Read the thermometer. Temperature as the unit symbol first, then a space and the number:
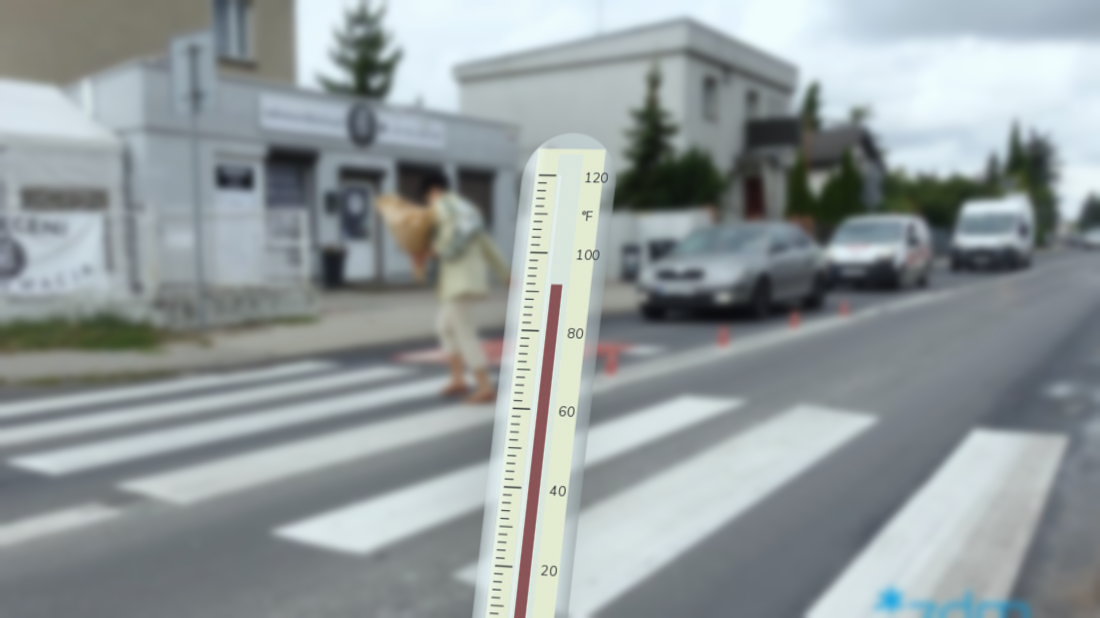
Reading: °F 92
